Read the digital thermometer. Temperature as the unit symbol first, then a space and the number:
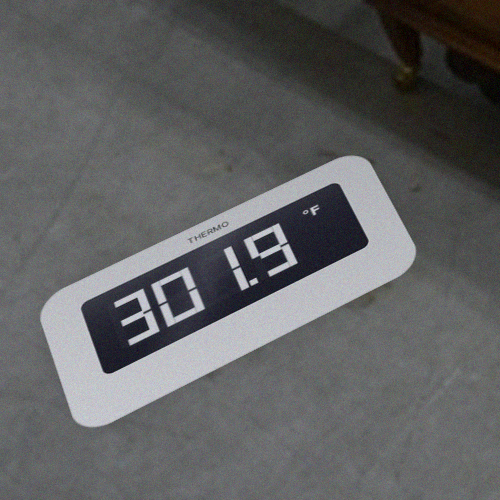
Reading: °F 301.9
